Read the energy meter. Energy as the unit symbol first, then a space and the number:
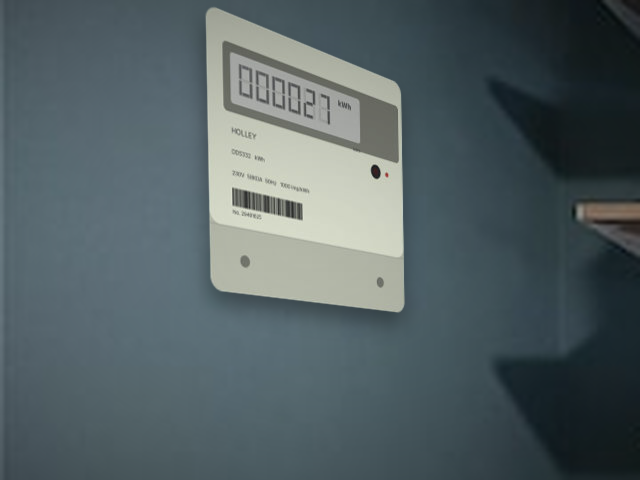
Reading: kWh 27
